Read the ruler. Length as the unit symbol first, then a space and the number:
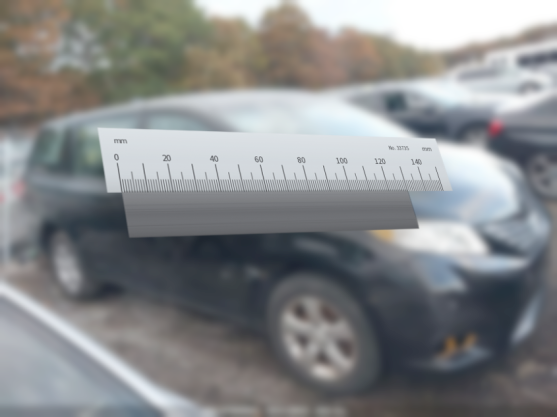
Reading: mm 130
